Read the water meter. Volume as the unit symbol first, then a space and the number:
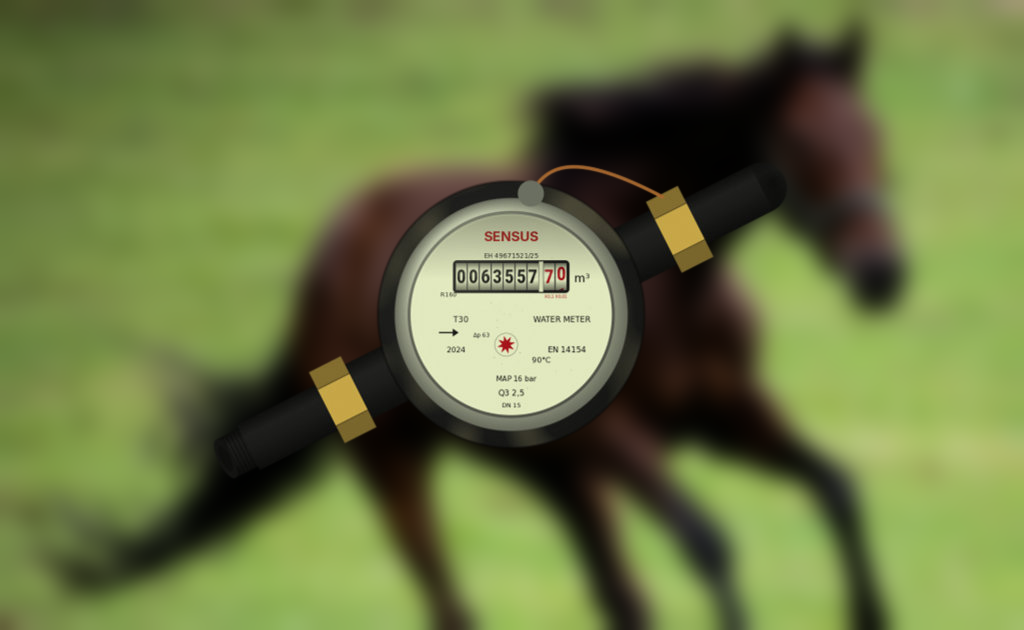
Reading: m³ 63557.70
